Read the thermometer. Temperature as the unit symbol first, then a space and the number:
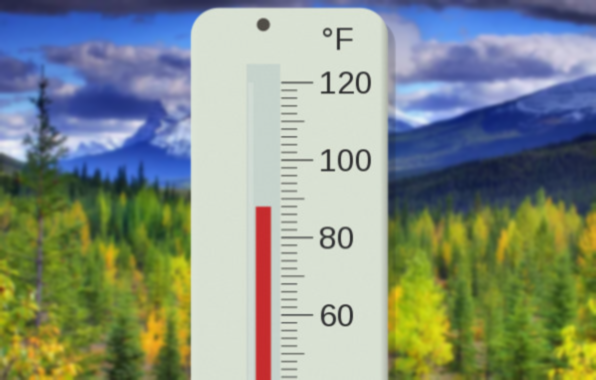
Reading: °F 88
